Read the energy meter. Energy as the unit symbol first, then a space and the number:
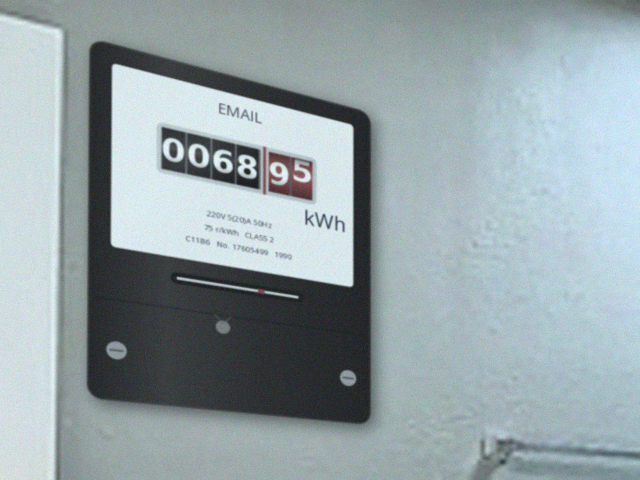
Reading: kWh 68.95
